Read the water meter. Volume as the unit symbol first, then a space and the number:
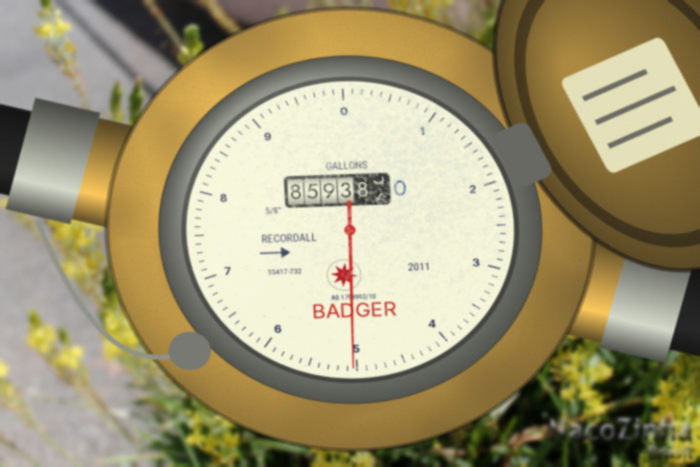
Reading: gal 8593855.0
